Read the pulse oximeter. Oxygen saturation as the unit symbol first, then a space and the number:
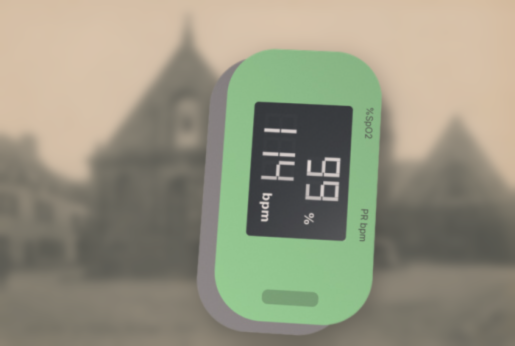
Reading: % 99
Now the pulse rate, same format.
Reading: bpm 114
